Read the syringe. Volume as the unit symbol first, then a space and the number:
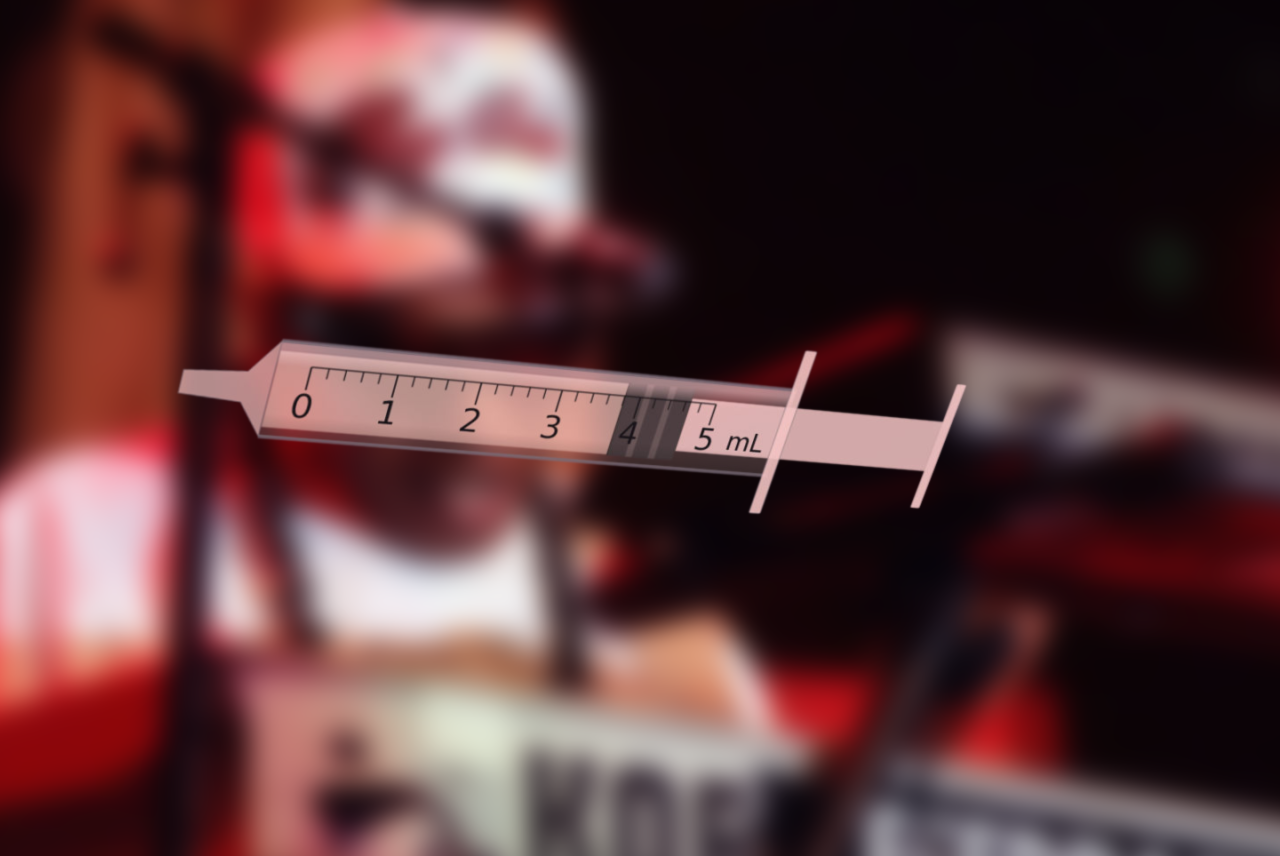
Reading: mL 3.8
